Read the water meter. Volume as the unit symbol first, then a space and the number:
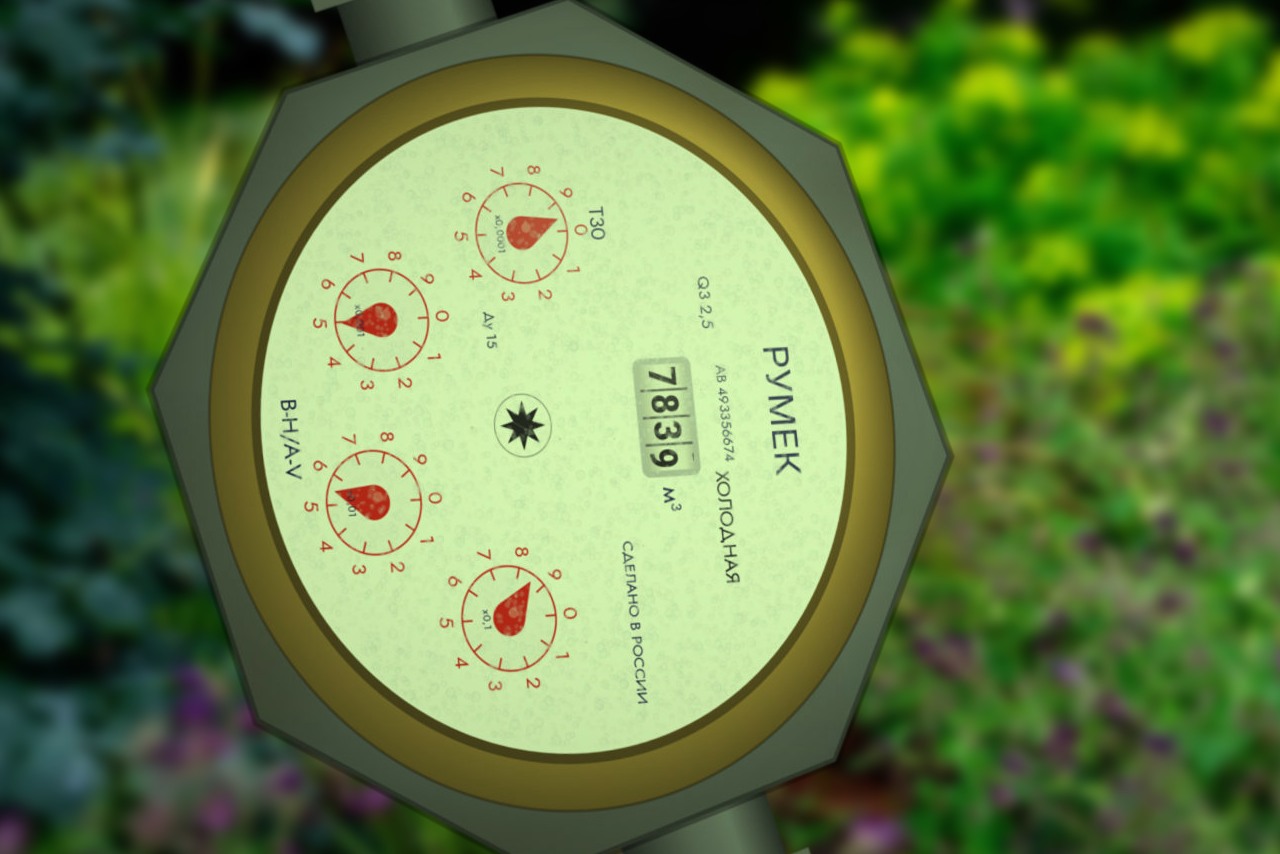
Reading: m³ 7838.8549
